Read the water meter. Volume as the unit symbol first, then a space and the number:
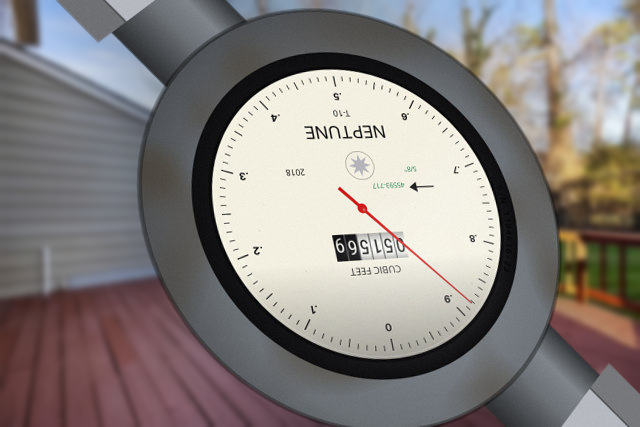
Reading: ft³ 51568.88
